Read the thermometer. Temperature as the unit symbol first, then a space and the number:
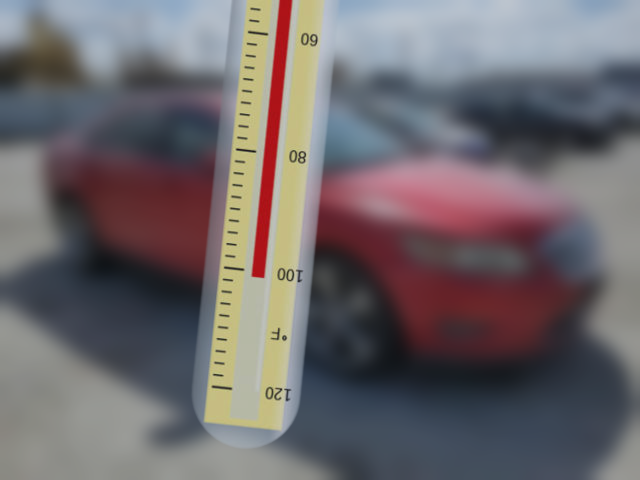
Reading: °F 101
